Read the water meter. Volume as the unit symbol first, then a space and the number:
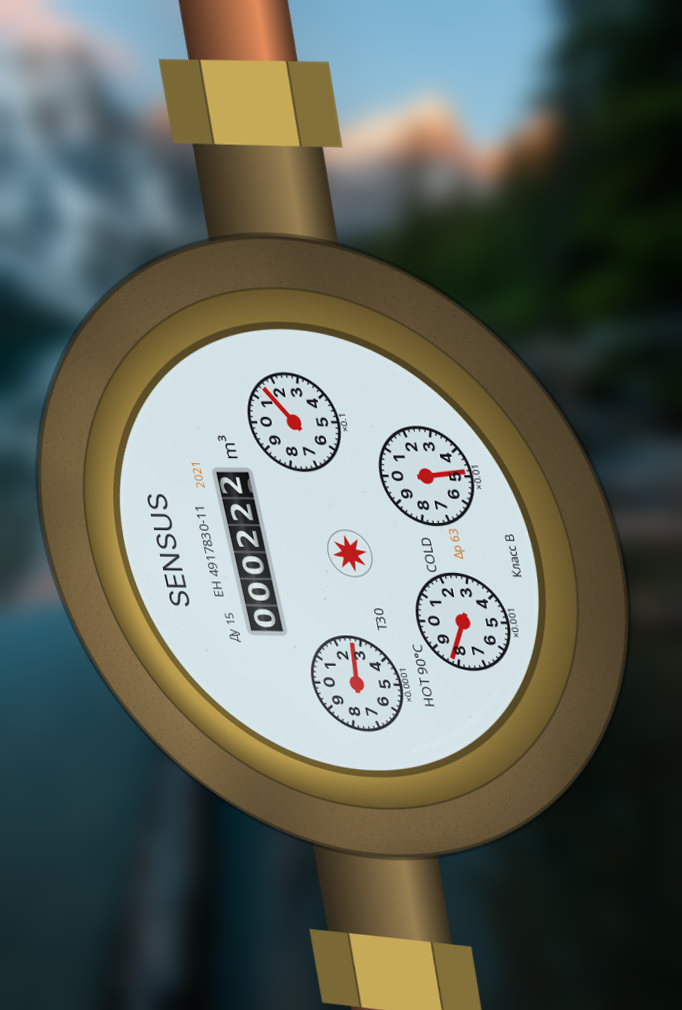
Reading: m³ 222.1482
